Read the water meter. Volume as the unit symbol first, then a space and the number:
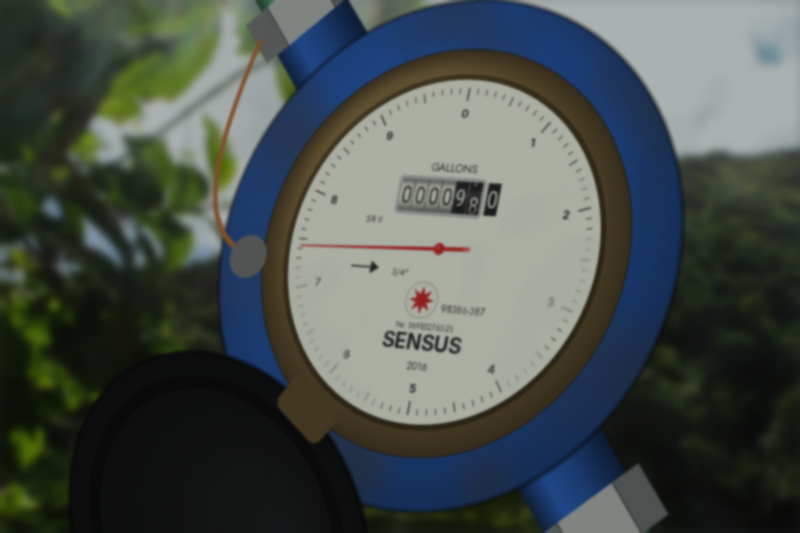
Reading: gal 977.4
